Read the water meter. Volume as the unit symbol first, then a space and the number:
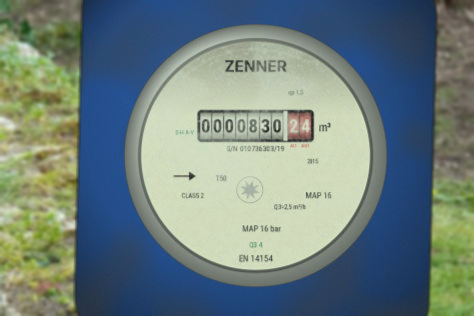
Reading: m³ 830.24
